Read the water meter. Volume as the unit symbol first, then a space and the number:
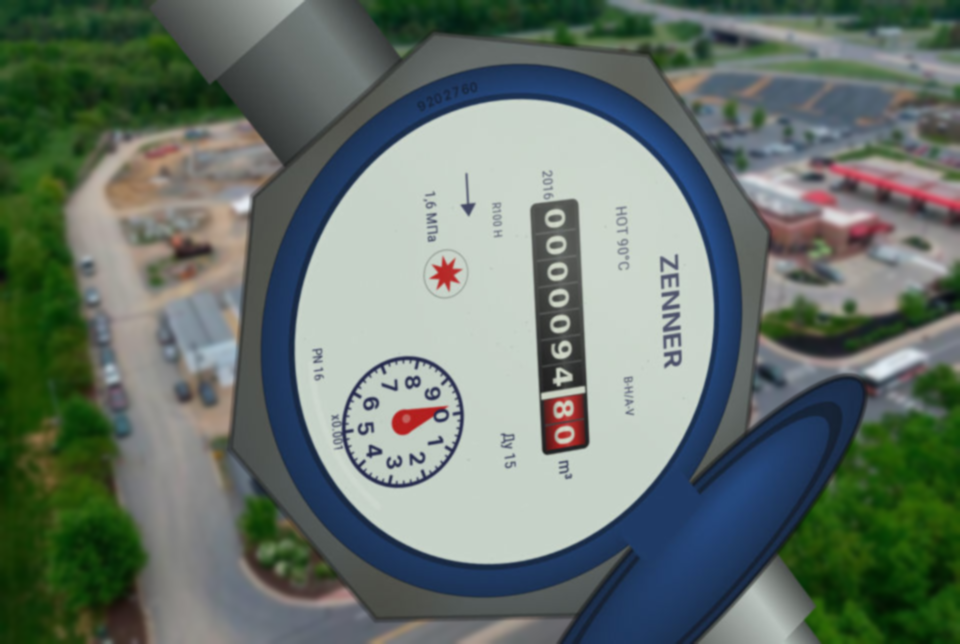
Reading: m³ 94.799
